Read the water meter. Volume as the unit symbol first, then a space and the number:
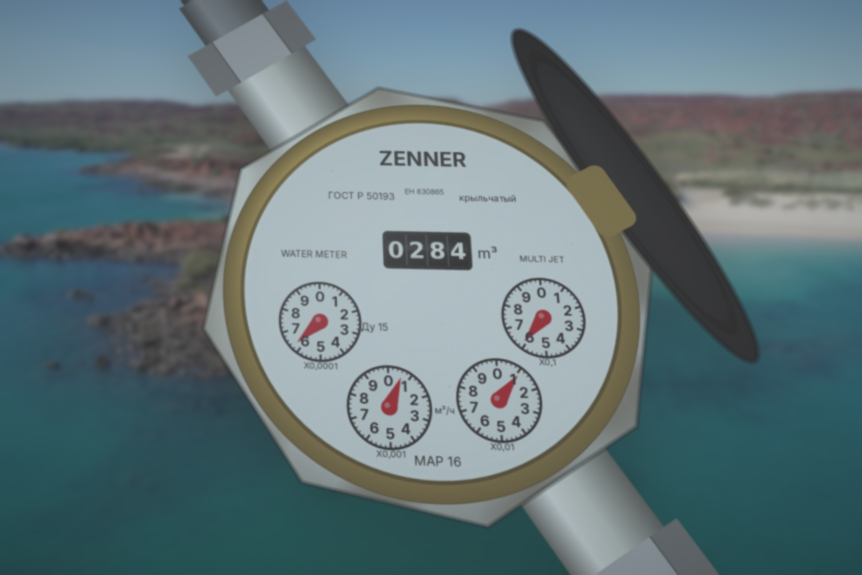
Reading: m³ 284.6106
